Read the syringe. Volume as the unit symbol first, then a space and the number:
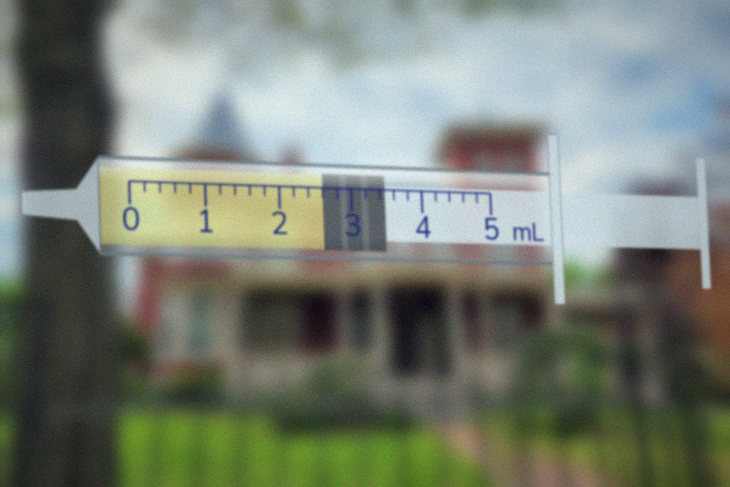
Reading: mL 2.6
